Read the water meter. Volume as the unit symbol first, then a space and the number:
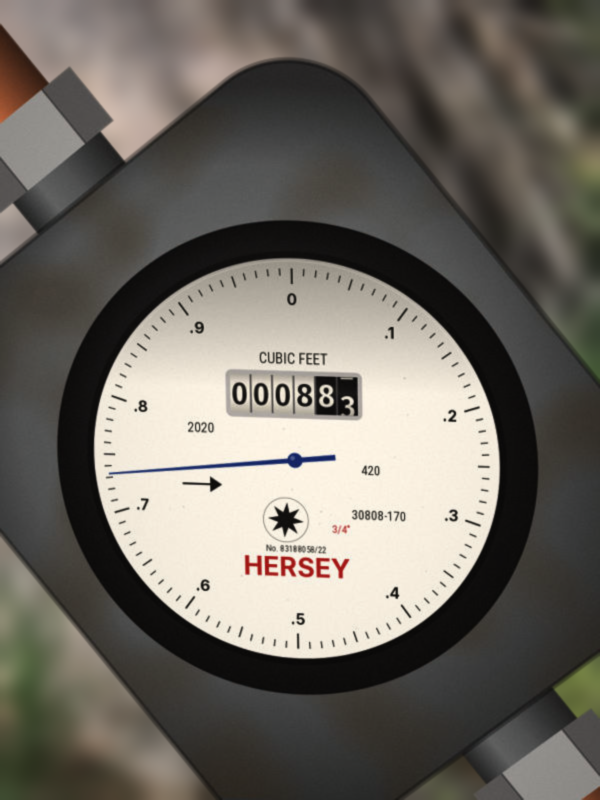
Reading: ft³ 882.73
